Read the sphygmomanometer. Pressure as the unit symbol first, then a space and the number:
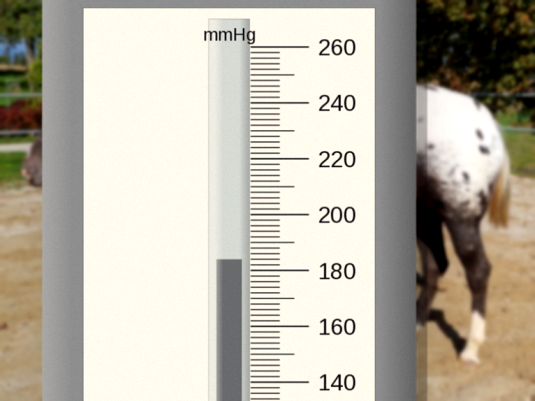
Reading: mmHg 184
